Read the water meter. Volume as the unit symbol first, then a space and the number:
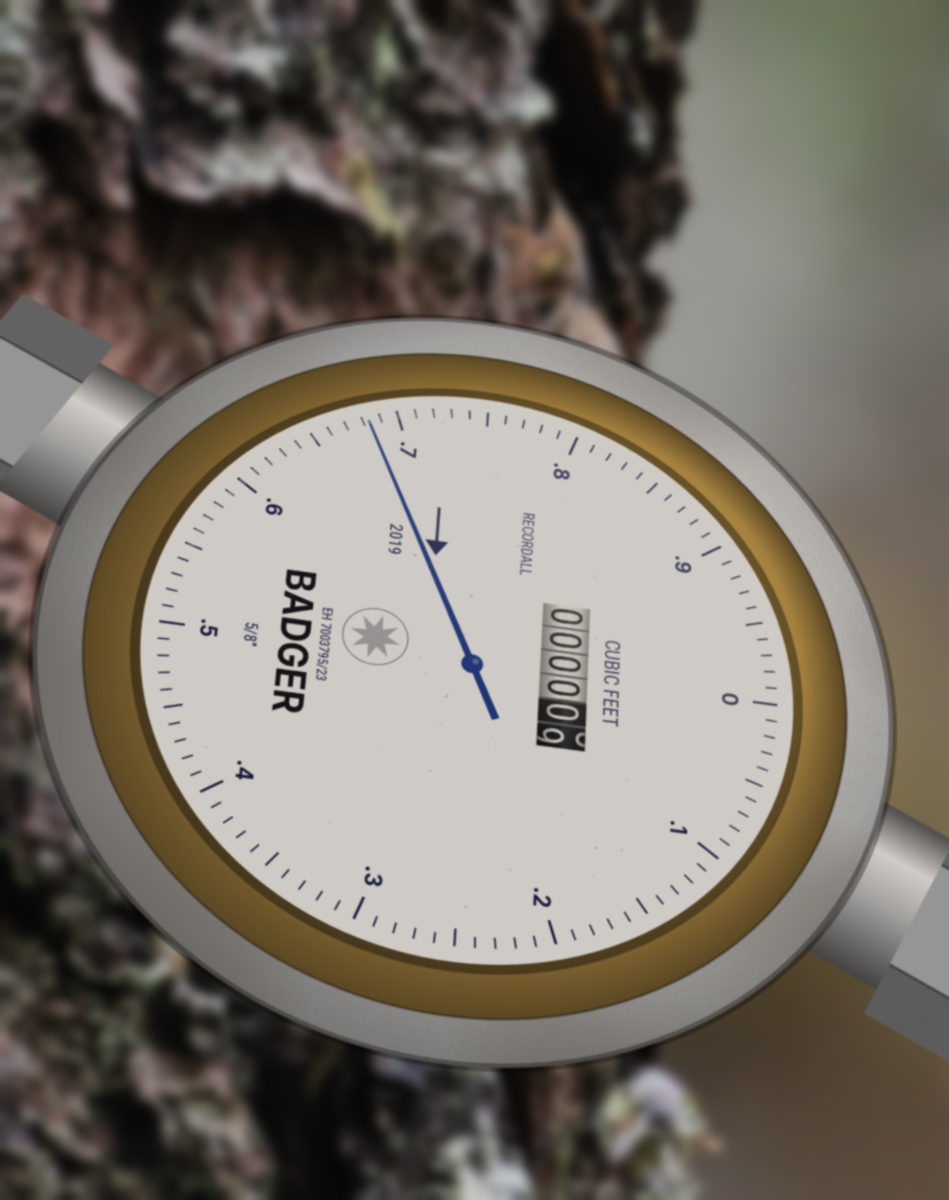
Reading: ft³ 8.68
